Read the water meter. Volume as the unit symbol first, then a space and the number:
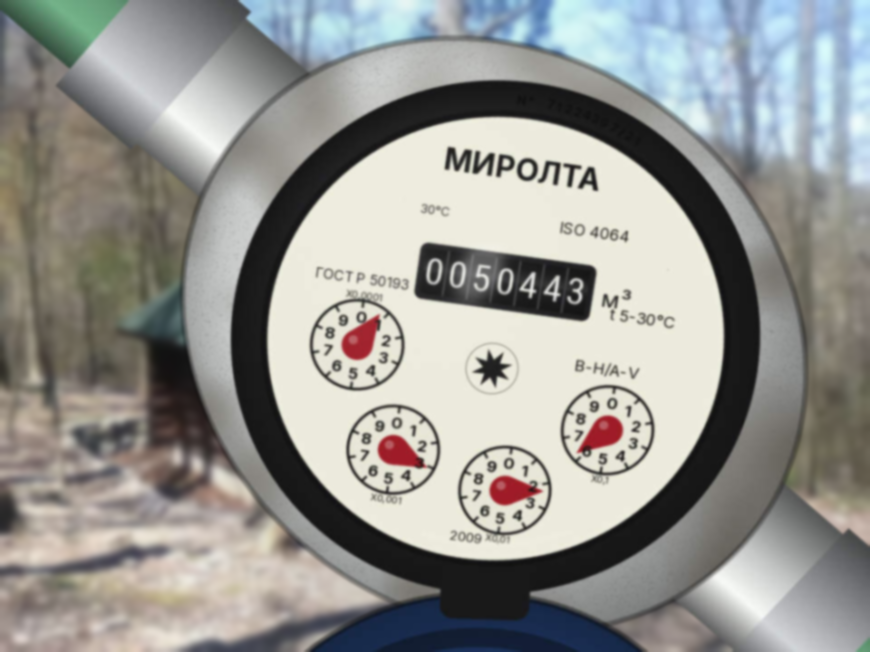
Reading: m³ 50443.6230
